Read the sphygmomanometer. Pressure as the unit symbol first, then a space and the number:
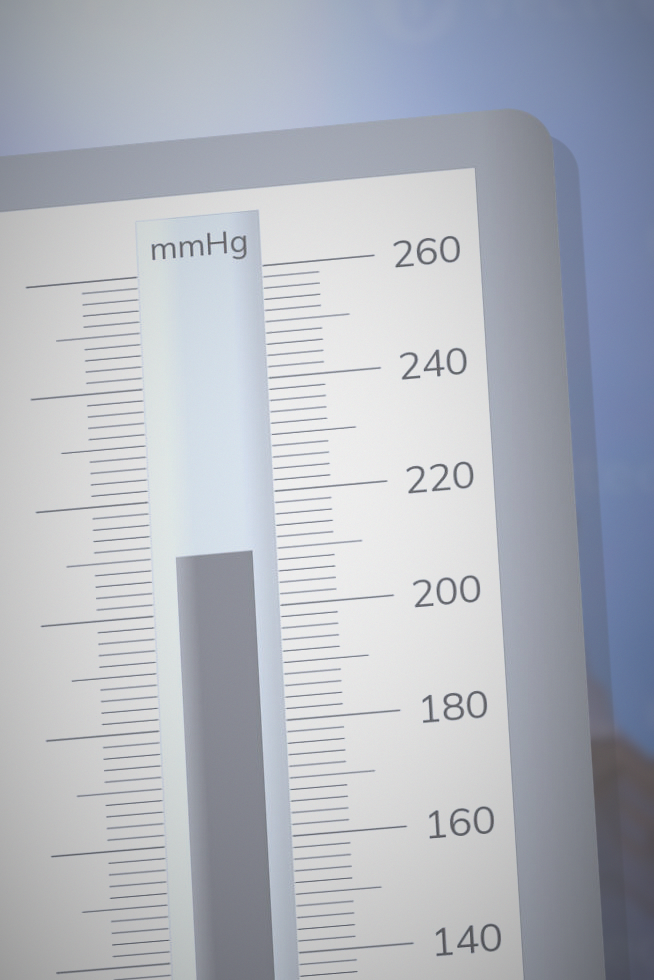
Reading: mmHg 210
